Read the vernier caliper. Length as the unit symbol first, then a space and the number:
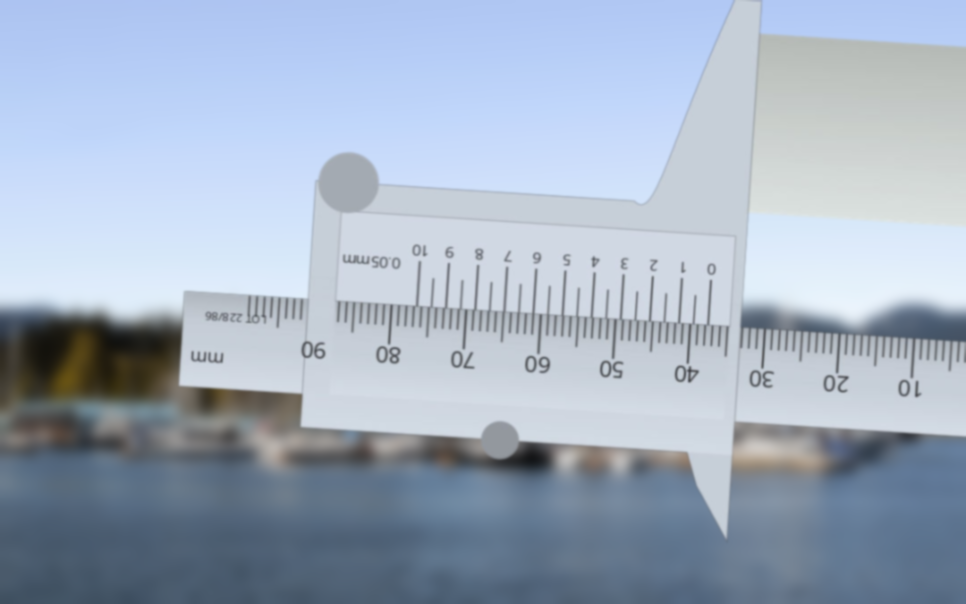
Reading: mm 37.6
